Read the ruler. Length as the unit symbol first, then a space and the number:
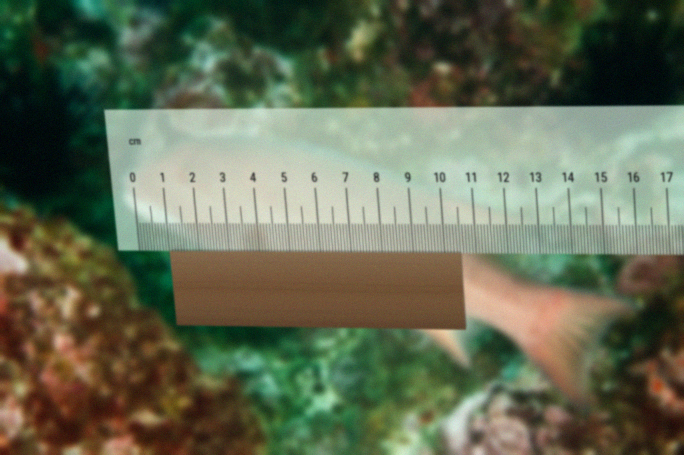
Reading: cm 9.5
